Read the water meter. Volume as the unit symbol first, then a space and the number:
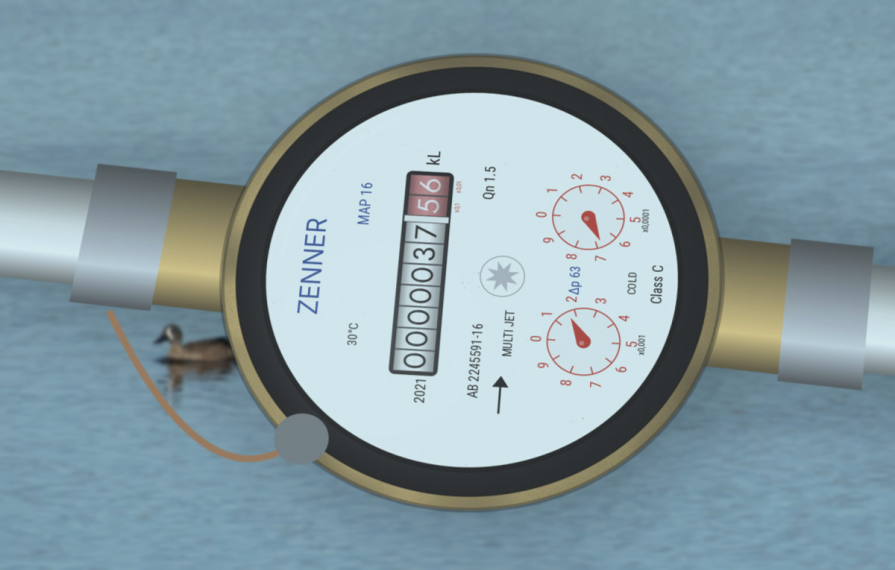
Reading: kL 37.5616
